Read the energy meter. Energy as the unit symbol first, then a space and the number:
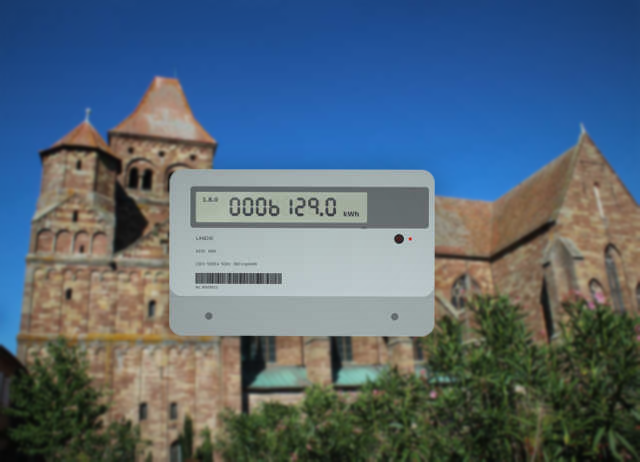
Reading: kWh 6129.0
